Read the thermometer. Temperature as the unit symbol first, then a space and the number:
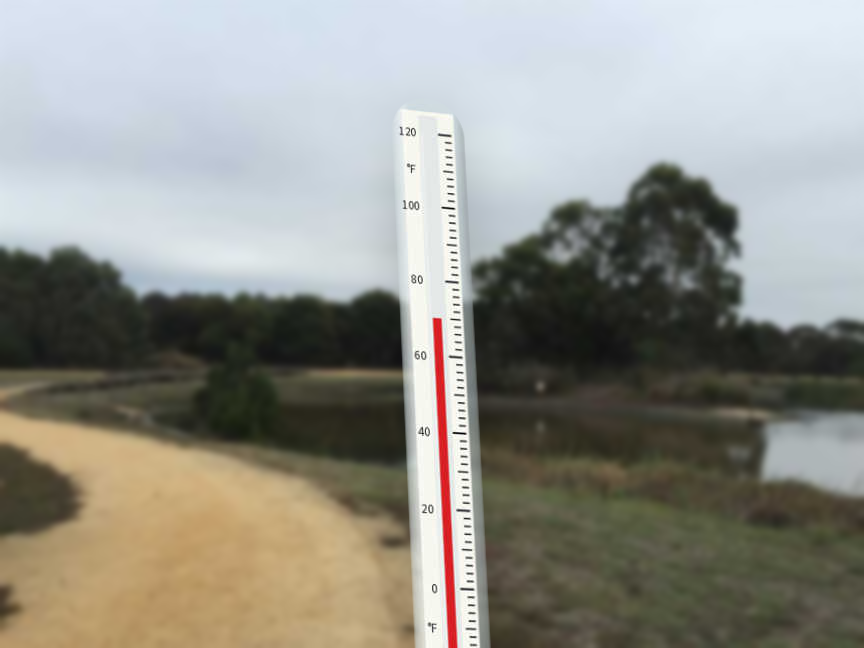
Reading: °F 70
